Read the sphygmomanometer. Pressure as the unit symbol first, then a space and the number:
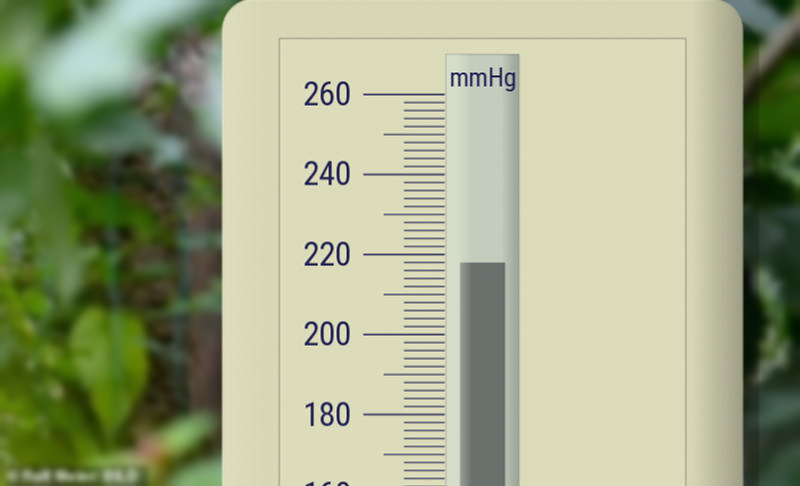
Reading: mmHg 218
